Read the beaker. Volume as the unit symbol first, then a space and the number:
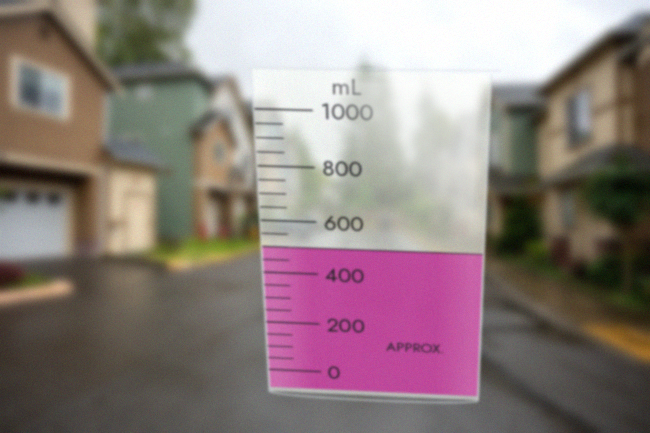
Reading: mL 500
